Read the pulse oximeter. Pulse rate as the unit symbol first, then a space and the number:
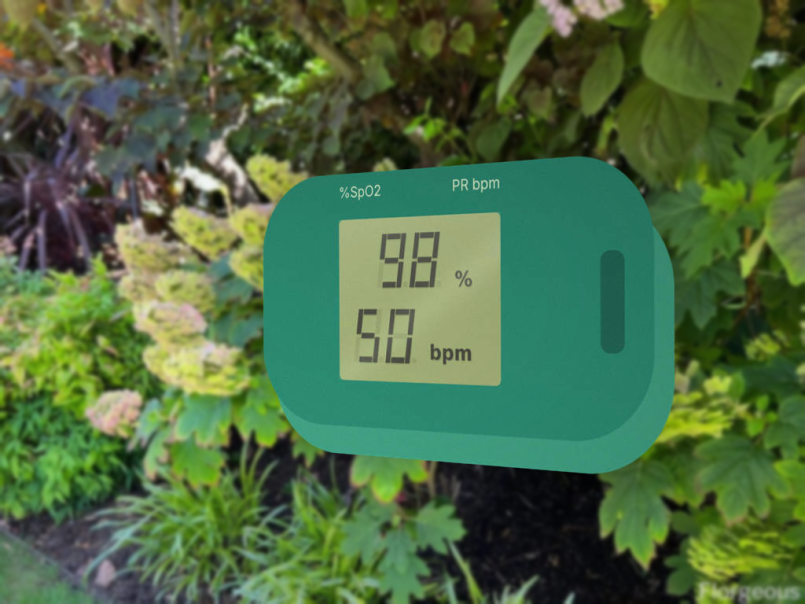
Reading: bpm 50
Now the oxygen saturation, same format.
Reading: % 98
